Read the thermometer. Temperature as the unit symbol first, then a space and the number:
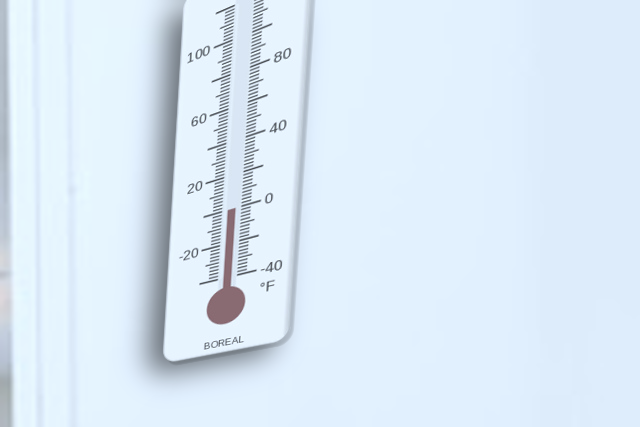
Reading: °F 0
